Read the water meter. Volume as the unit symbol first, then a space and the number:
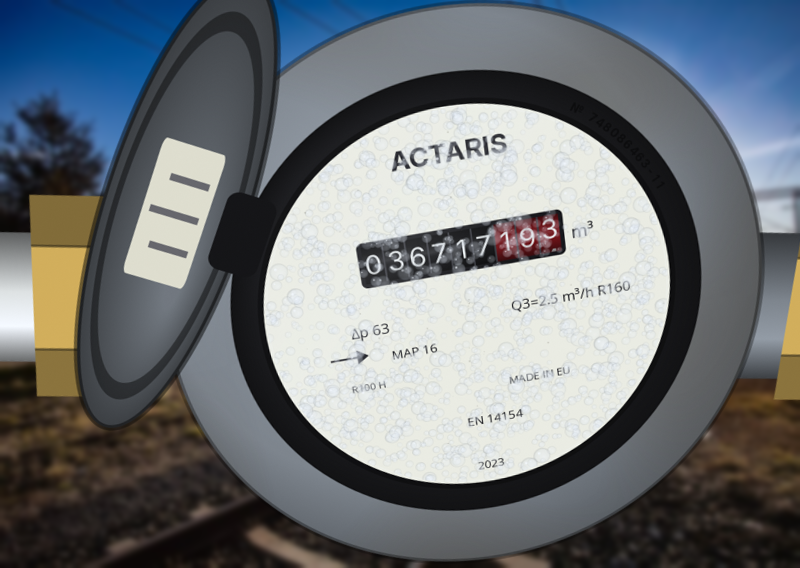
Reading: m³ 36717.193
